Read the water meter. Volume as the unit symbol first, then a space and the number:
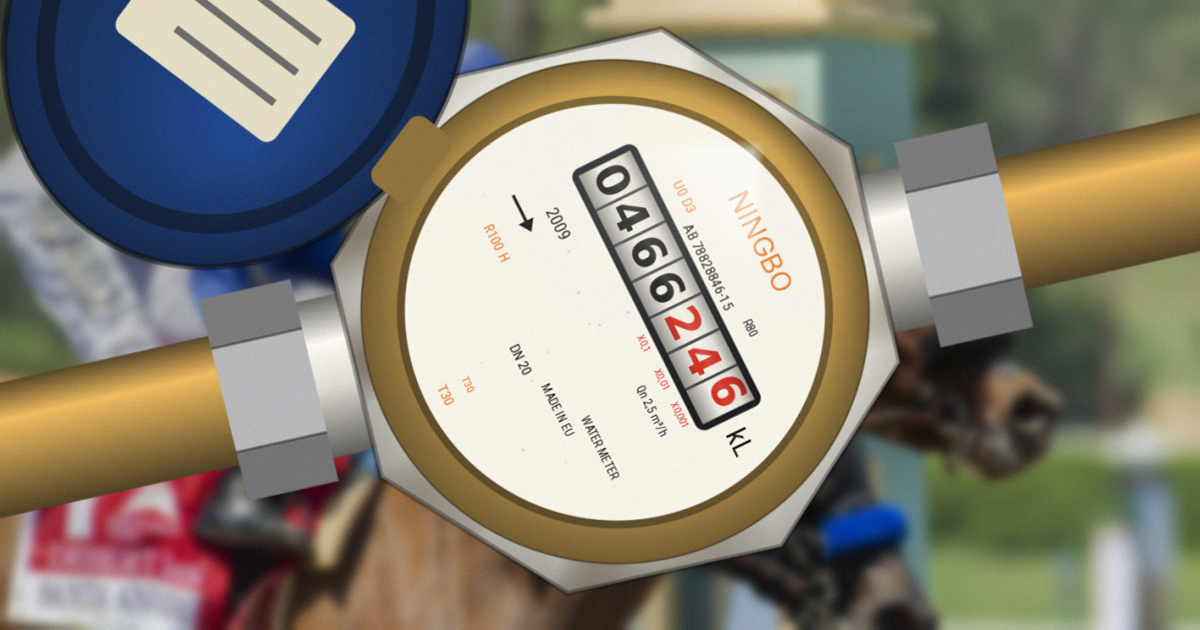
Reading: kL 466.246
